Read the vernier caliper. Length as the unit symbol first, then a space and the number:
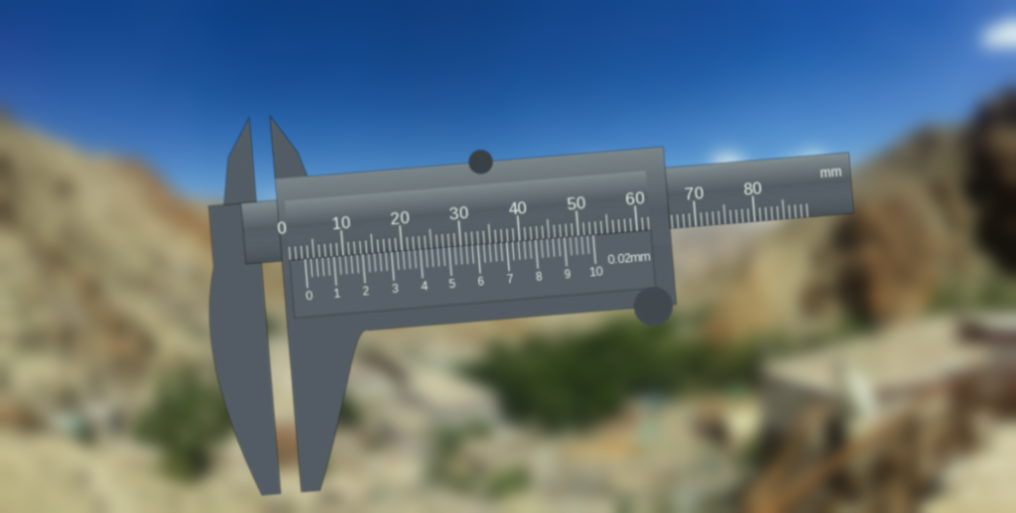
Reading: mm 3.5
